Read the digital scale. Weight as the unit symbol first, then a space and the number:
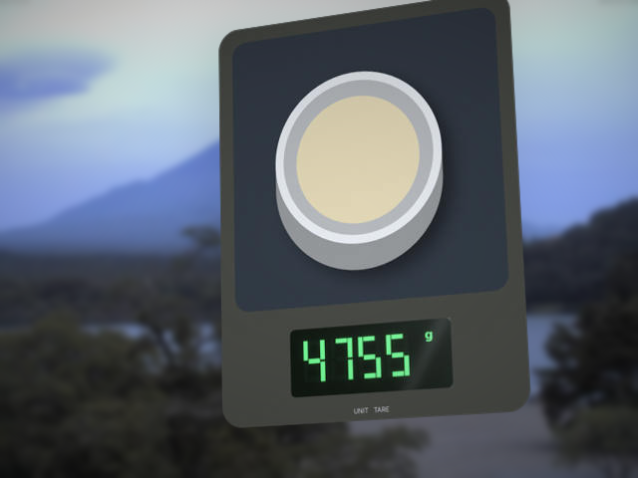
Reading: g 4755
